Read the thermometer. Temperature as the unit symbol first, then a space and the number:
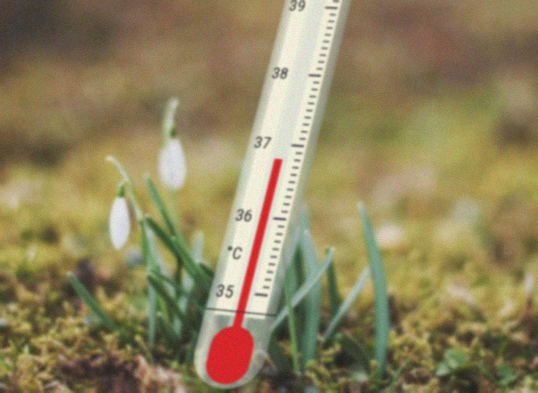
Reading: °C 36.8
